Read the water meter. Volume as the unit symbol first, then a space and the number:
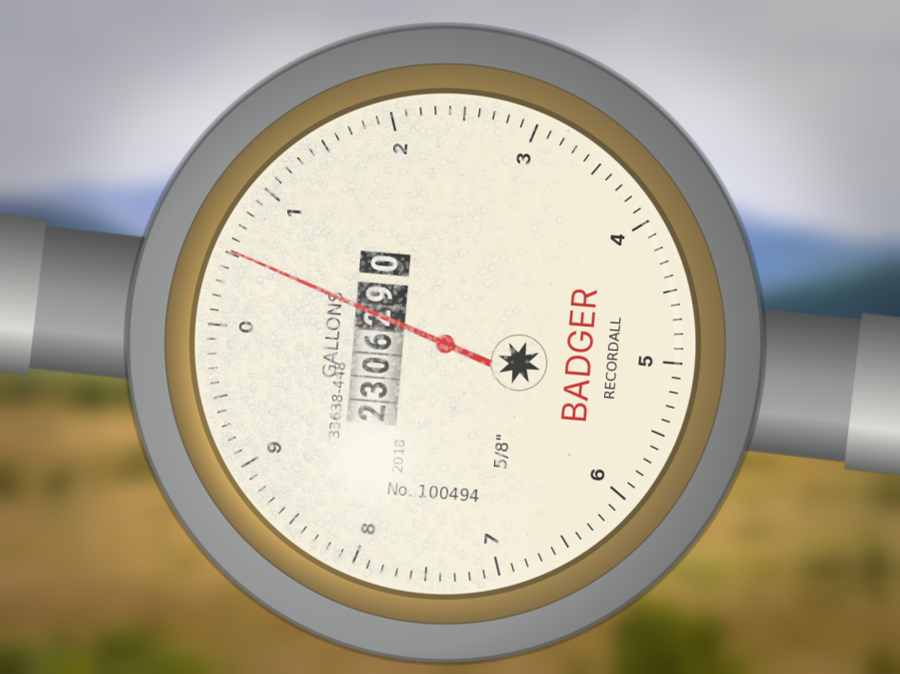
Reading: gal 2306290.5
